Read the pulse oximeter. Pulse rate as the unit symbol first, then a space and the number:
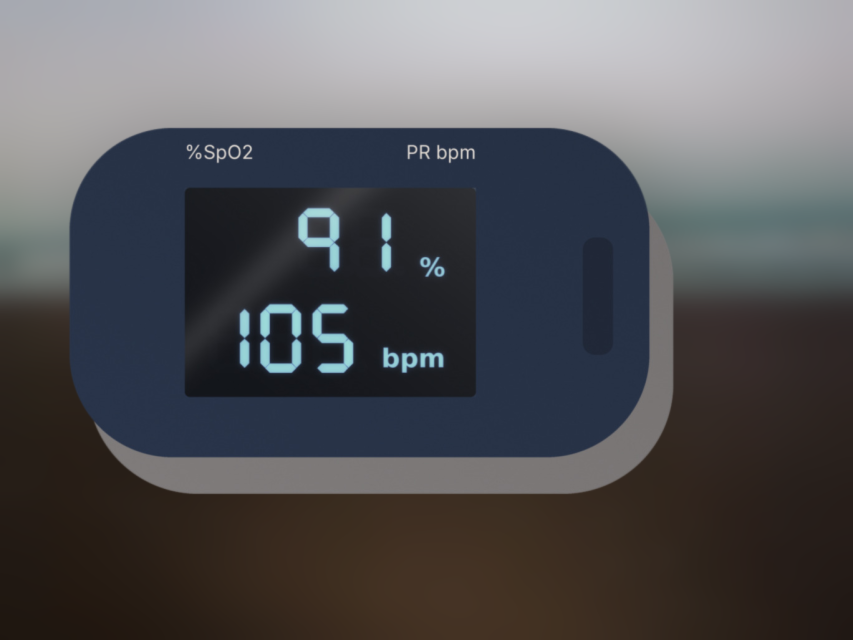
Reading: bpm 105
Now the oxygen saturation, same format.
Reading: % 91
